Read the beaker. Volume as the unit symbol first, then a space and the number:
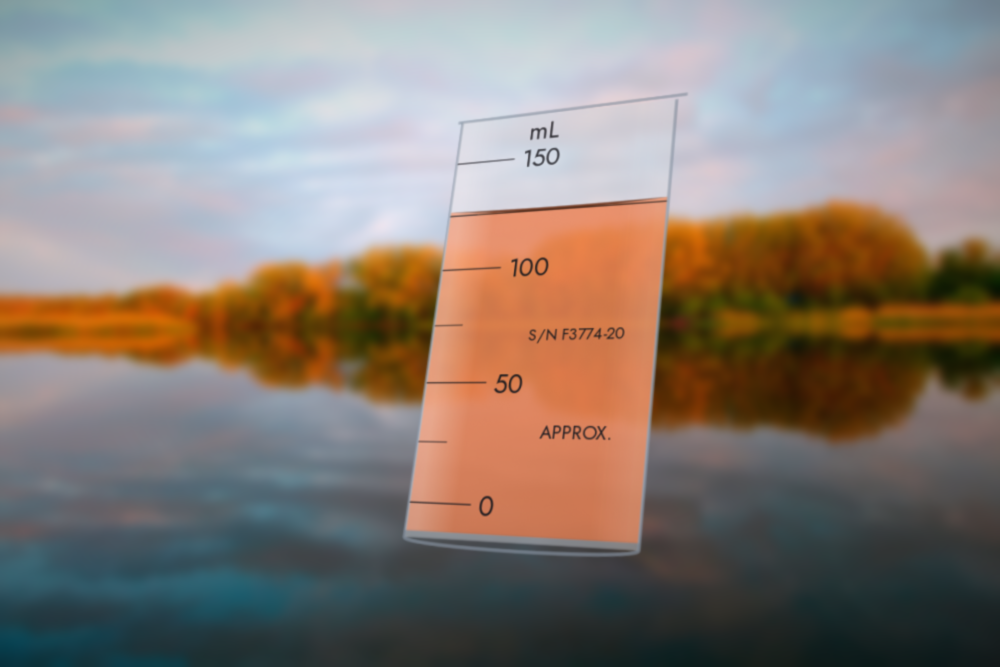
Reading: mL 125
